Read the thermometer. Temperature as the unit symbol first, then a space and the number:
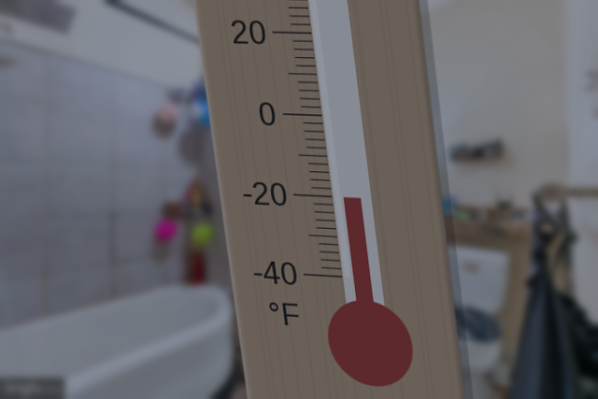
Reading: °F -20
